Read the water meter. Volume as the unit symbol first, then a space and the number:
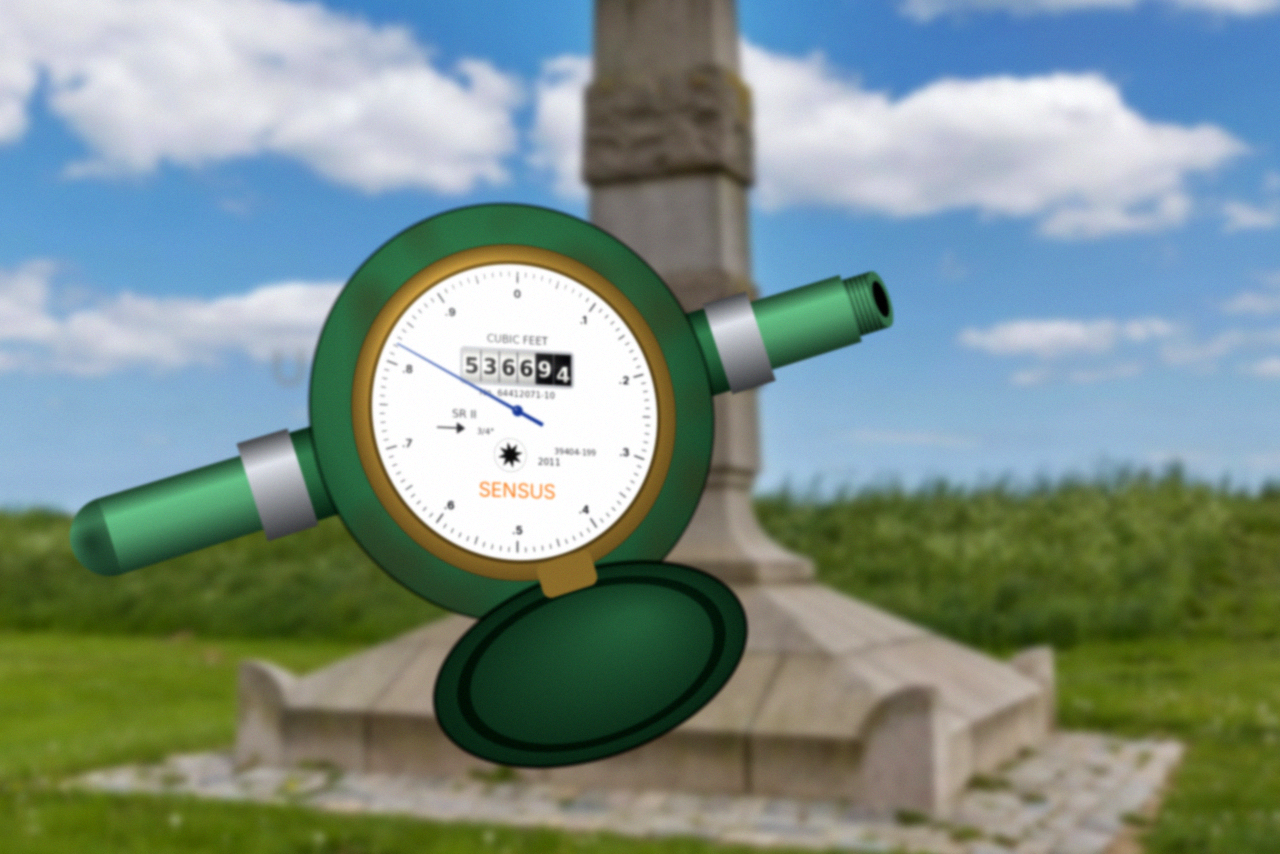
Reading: ft³ 536693.82
